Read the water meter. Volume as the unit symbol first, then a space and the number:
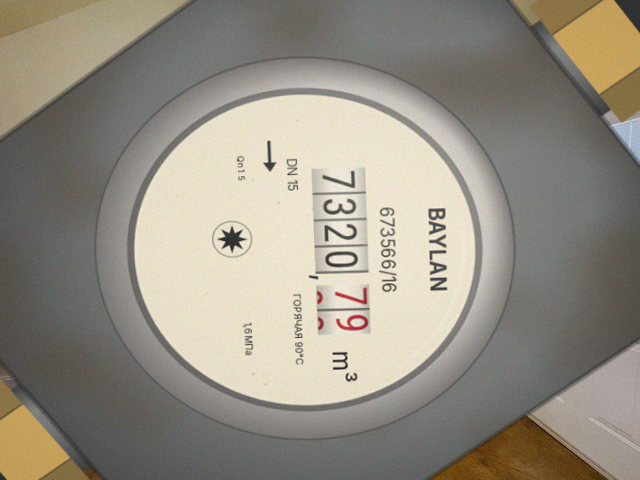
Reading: m³ 7320.79
